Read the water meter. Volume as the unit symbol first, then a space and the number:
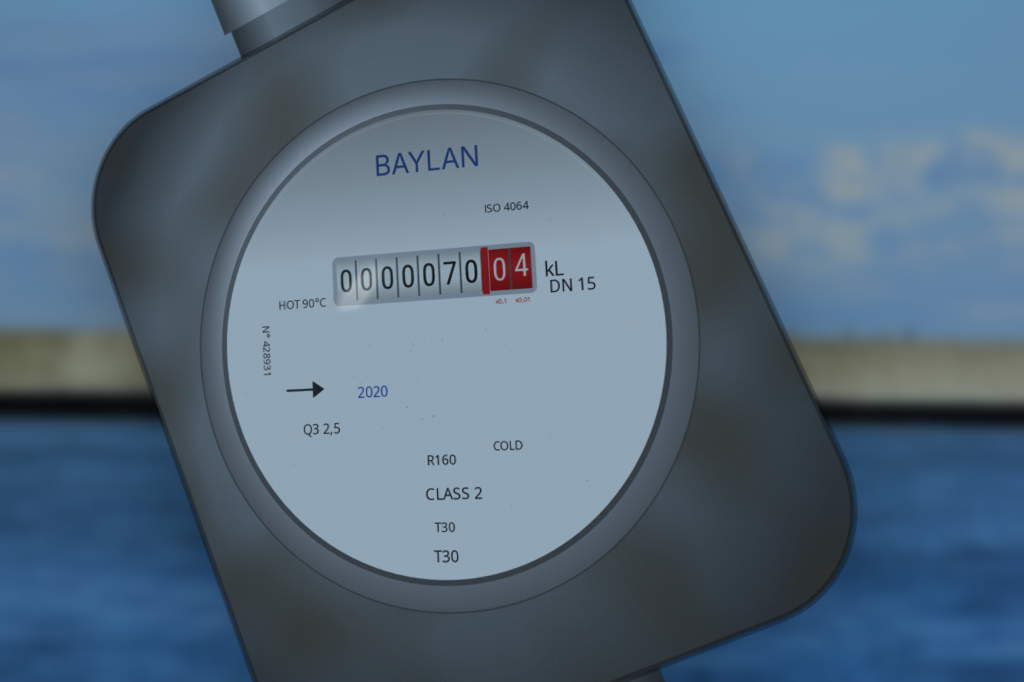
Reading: kL 70.04
